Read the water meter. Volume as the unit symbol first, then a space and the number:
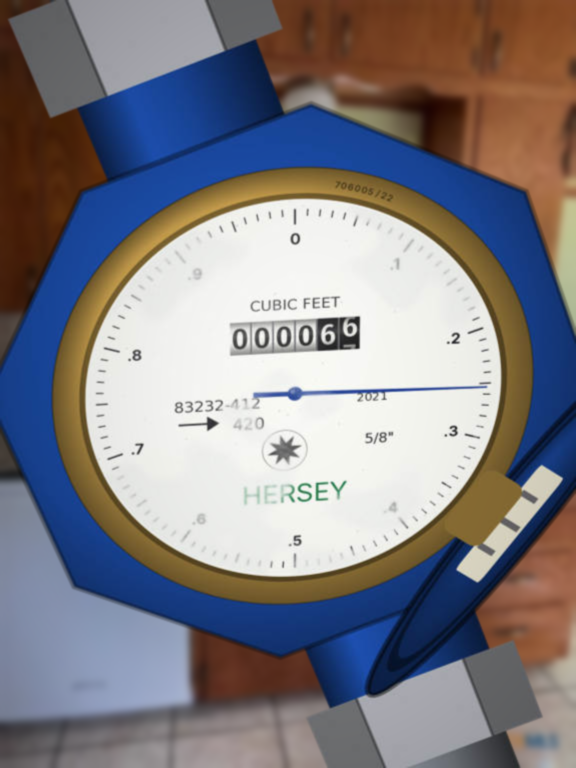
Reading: ft³ 66.25
